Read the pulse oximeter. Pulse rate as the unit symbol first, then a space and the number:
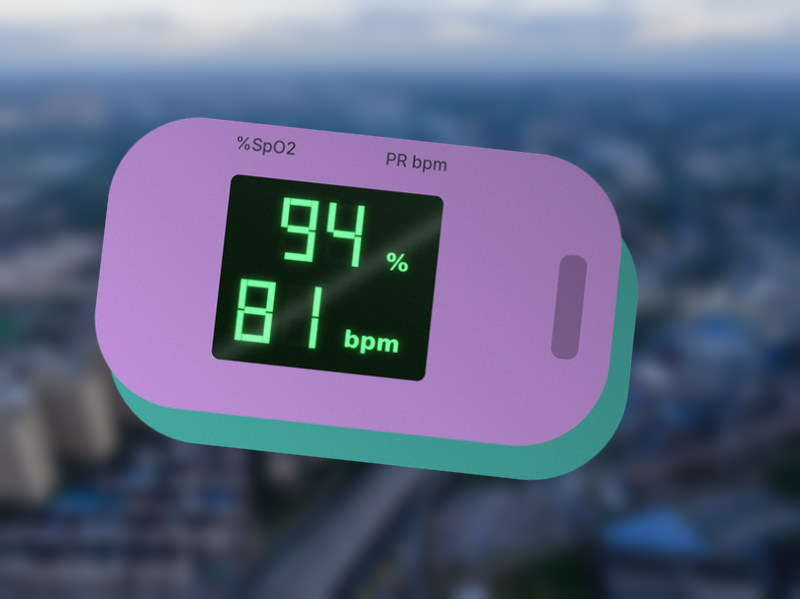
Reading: bpm 81
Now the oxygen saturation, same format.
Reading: % 94
